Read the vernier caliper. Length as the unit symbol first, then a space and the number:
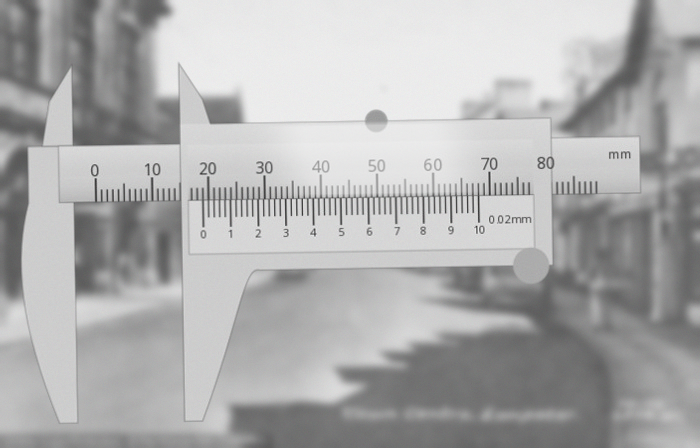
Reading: mm 19.0
